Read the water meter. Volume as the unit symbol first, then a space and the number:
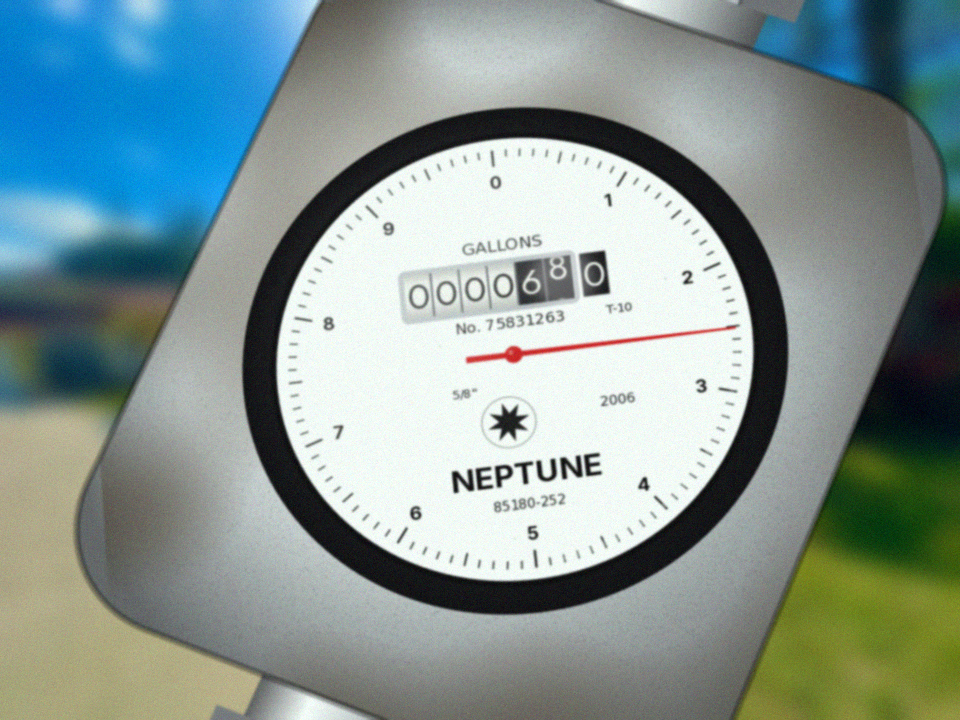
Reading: gal 682.5
